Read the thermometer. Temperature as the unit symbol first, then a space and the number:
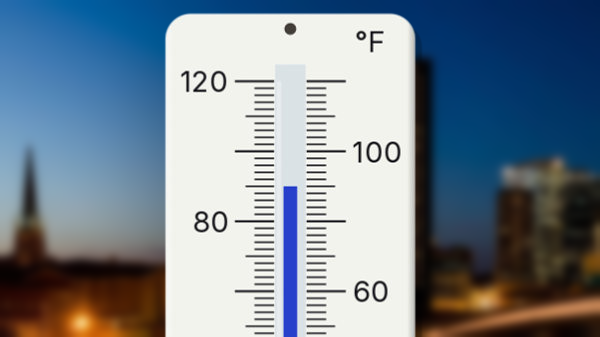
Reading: °F 90
